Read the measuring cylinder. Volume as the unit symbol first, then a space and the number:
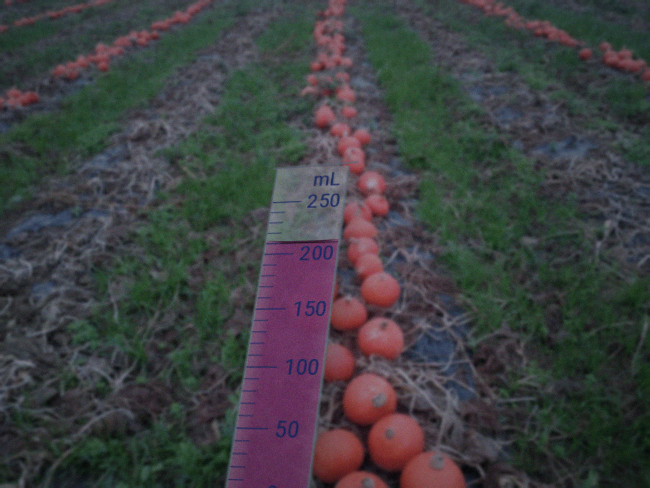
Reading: mL 210
